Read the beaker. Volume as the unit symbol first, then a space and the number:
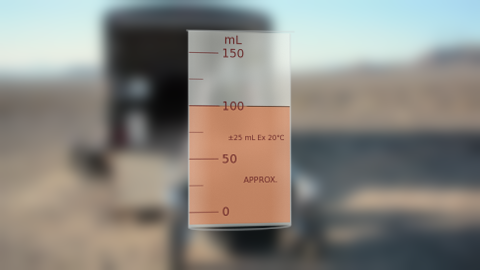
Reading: mL 100
